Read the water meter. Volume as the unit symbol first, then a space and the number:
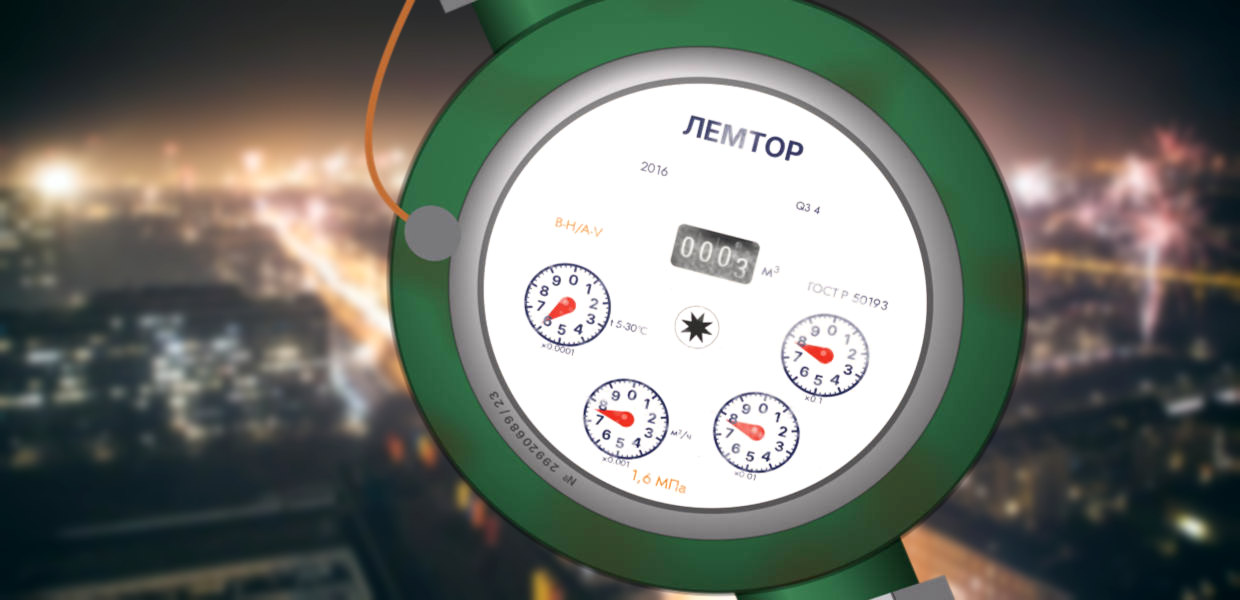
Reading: m³ 2.7776
